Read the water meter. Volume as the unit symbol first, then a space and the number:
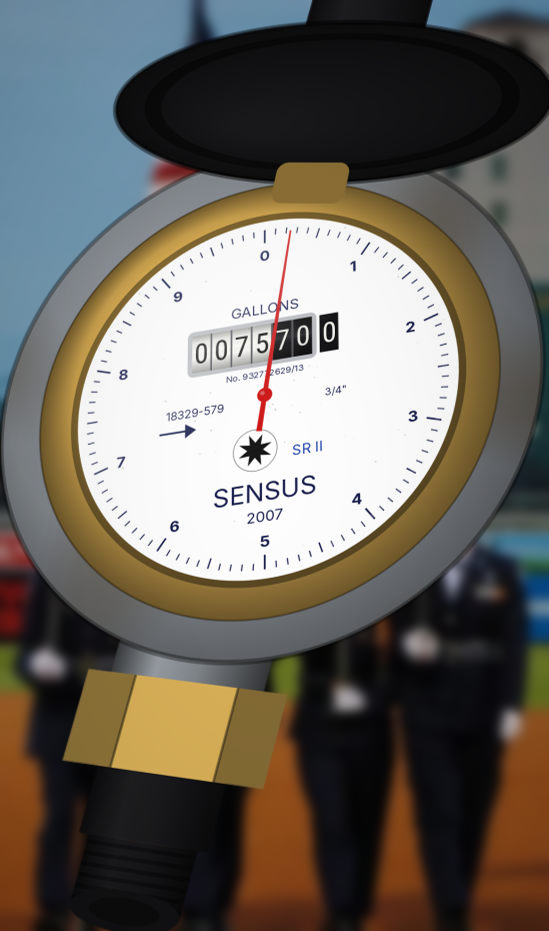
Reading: gal 75700.2
